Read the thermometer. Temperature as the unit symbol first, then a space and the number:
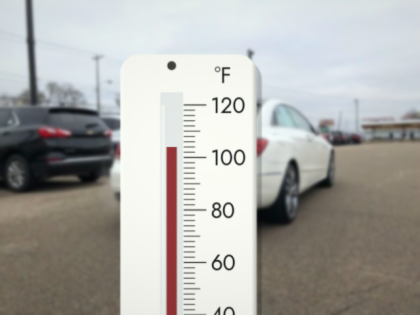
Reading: °F 104
